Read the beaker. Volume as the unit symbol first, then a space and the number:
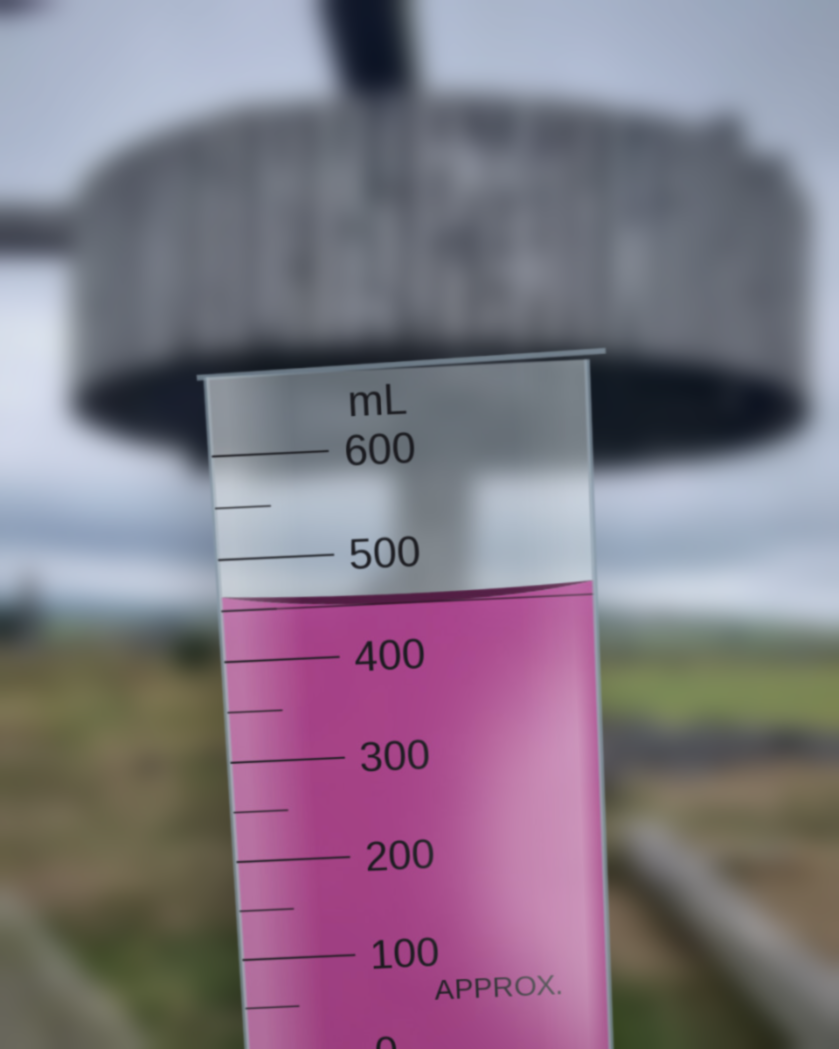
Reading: mL 450
